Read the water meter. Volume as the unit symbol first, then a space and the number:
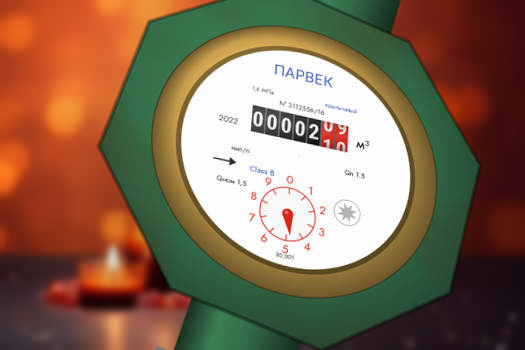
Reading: m³ 2.094
